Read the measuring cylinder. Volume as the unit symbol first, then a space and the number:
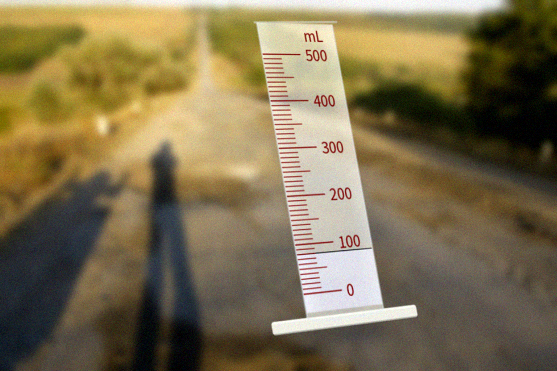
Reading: mL 80
